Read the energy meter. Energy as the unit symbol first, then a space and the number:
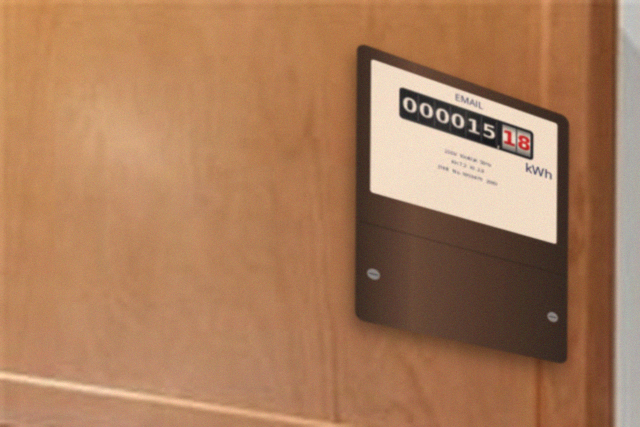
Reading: kWh 15.18
